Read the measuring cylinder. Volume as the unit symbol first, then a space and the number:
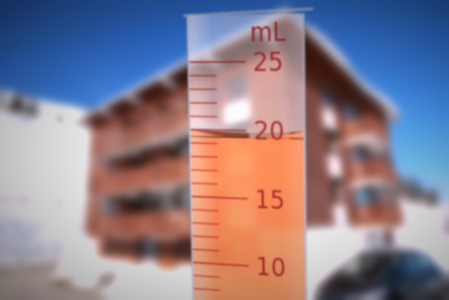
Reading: mL 19.5
